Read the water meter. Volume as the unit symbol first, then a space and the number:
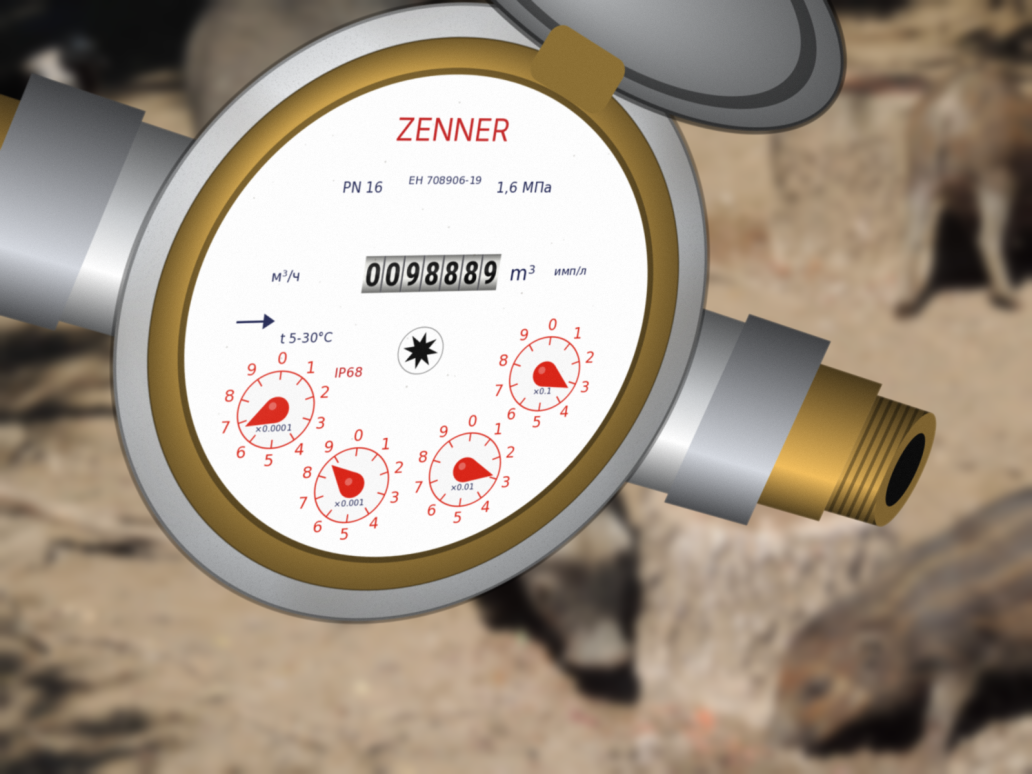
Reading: m³ 98889.3286
